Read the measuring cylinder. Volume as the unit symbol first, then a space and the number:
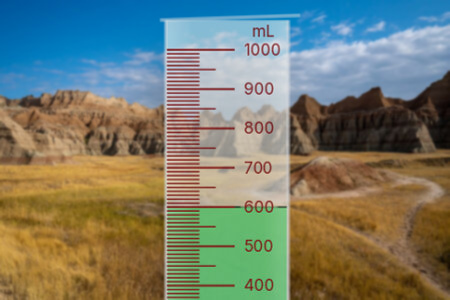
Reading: mL 600
